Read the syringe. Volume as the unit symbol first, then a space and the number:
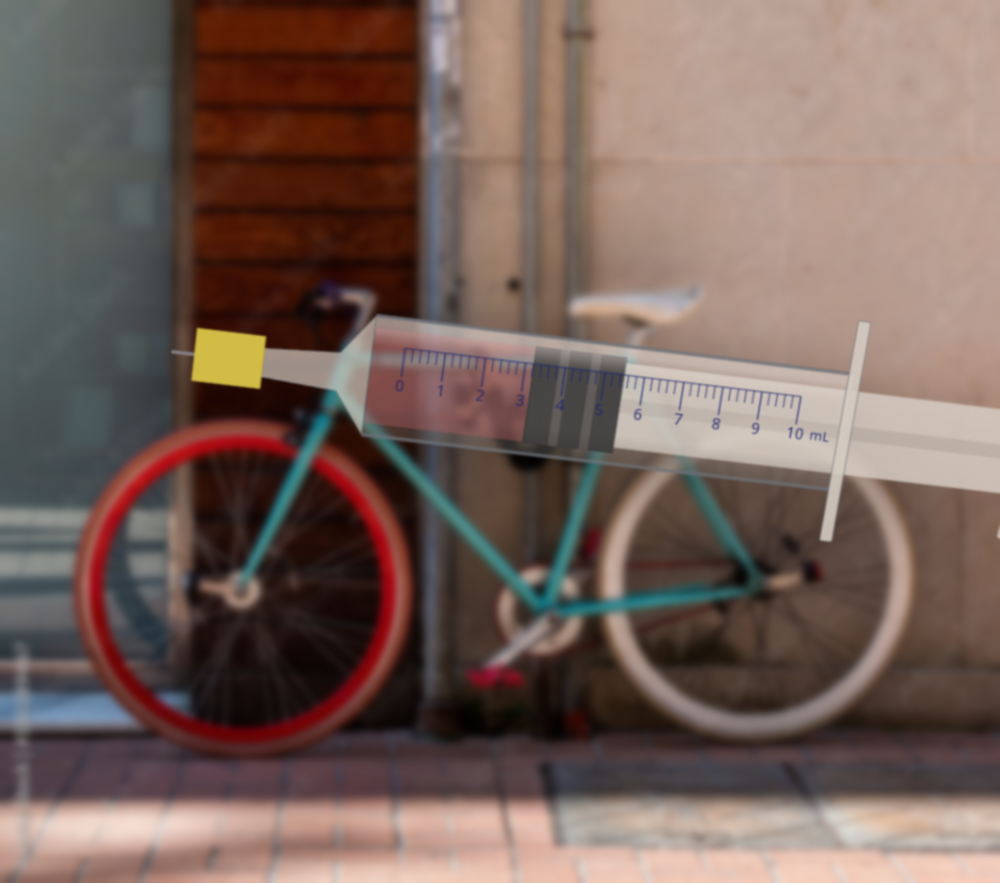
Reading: mL 3.2
